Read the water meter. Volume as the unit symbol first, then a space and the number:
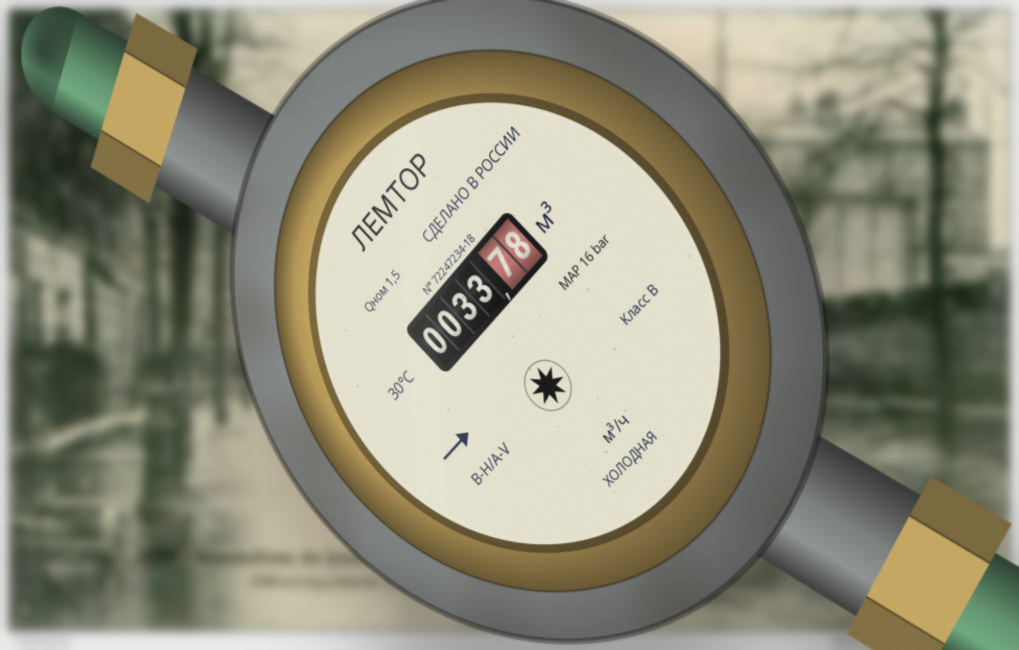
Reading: m³ 33.78
